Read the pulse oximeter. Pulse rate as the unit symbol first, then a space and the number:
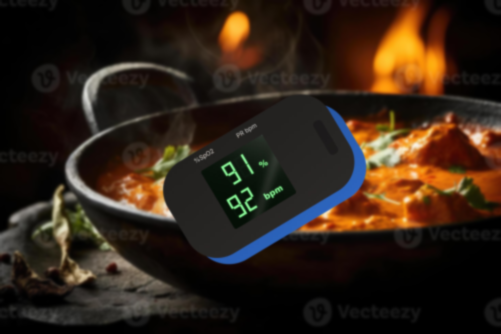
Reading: bpm 92
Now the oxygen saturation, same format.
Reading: % 91
